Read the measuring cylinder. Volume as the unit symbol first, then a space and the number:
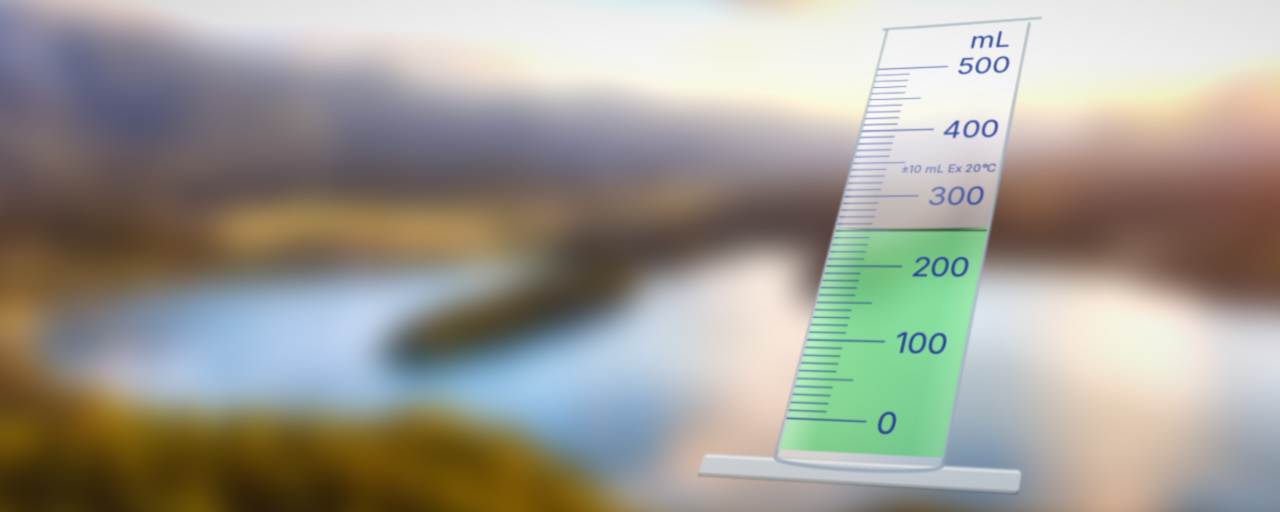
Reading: mL 250
